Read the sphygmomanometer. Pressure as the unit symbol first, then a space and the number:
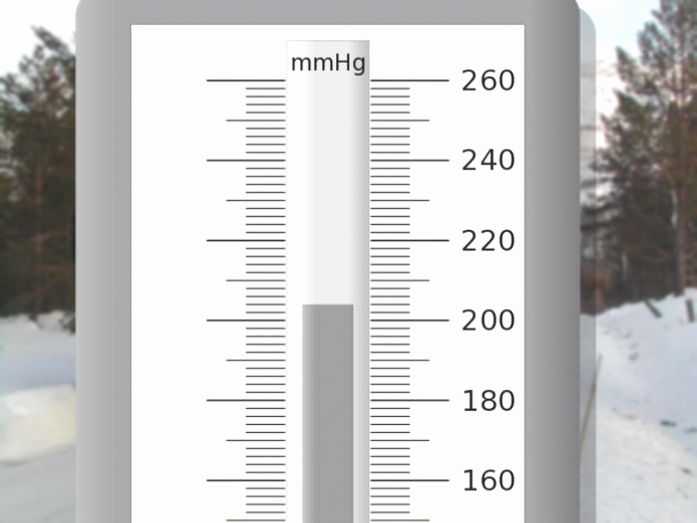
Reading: mmHg 204
